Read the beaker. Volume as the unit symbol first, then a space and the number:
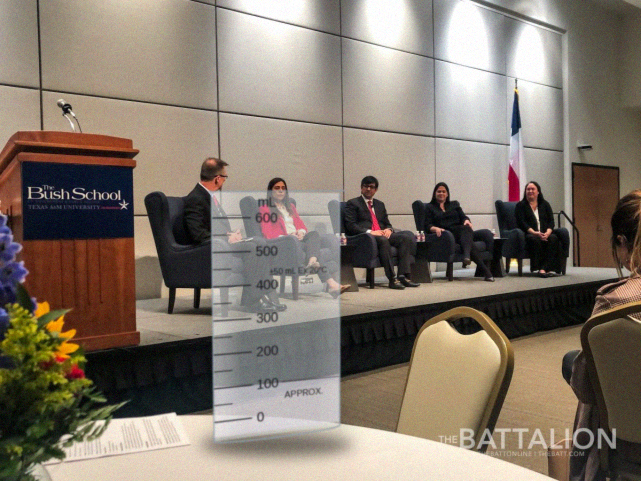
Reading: mL 100
